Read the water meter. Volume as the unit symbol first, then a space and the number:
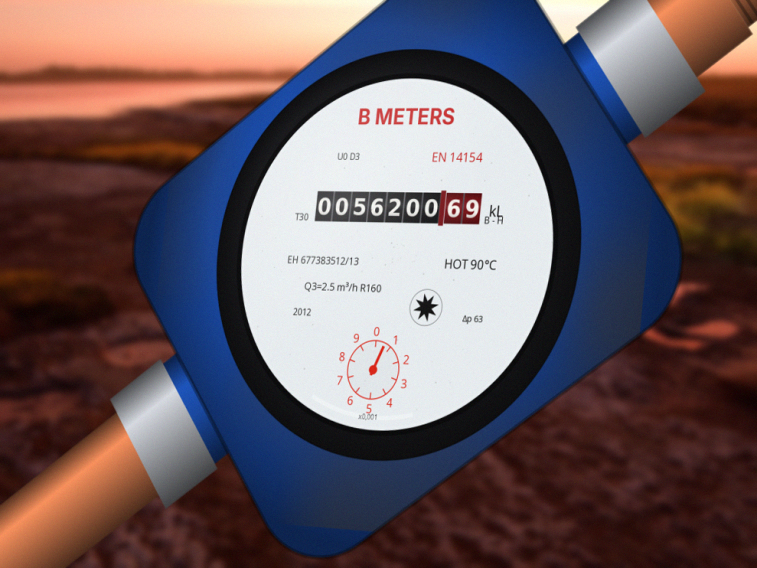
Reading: kL 56200.690
